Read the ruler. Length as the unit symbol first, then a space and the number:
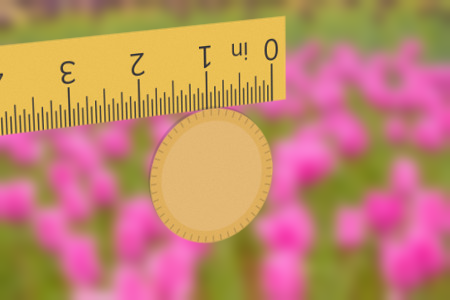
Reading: in 1.875
